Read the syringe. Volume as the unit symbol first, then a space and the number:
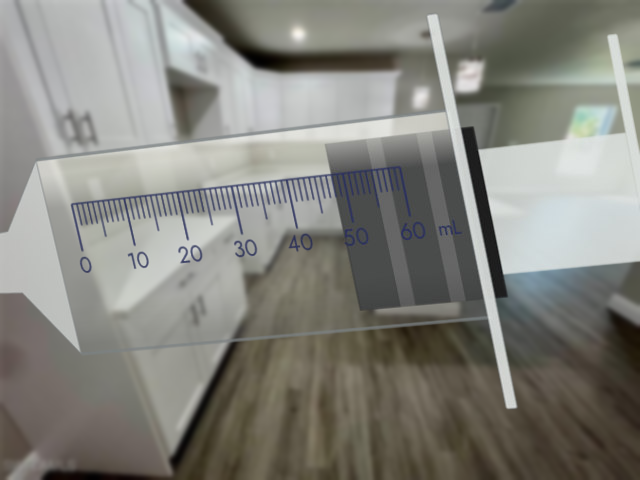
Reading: mL 48
